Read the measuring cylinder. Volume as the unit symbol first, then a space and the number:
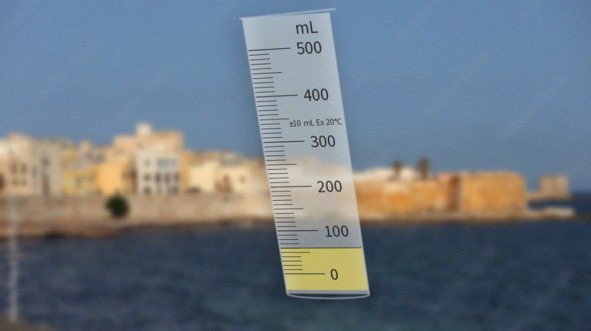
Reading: mL 60
